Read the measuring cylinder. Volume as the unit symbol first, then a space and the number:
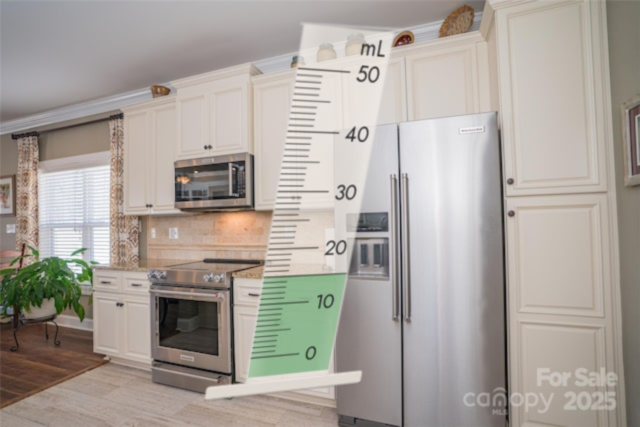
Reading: mL 15
